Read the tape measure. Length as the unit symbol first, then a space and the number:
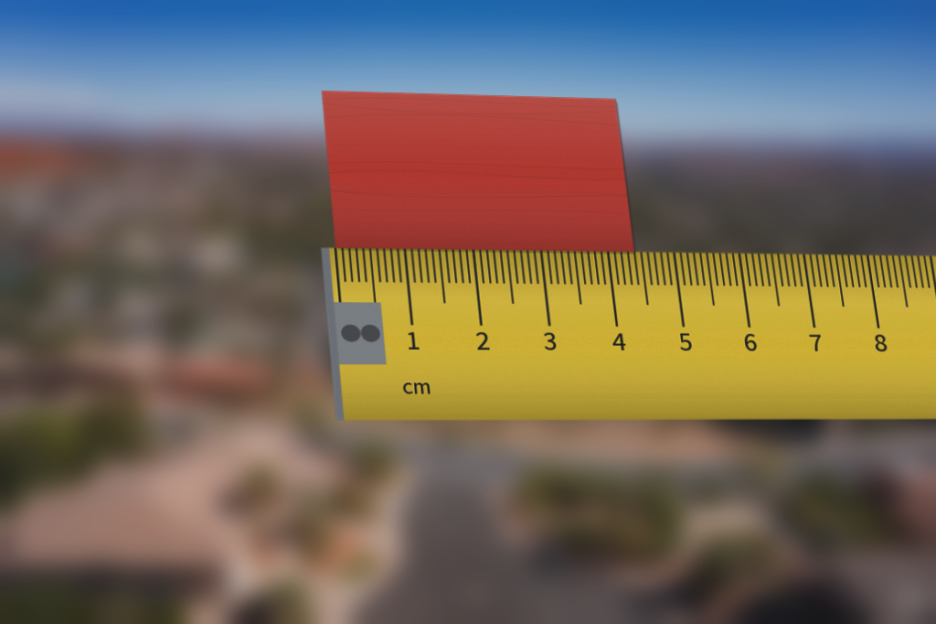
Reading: cm 4.4
